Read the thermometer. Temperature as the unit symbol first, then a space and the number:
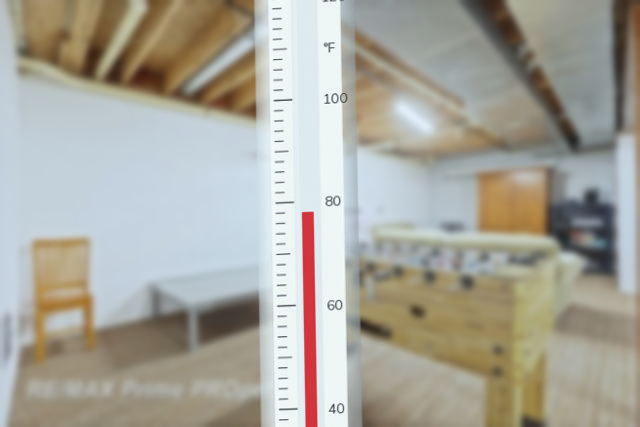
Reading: °F 78
